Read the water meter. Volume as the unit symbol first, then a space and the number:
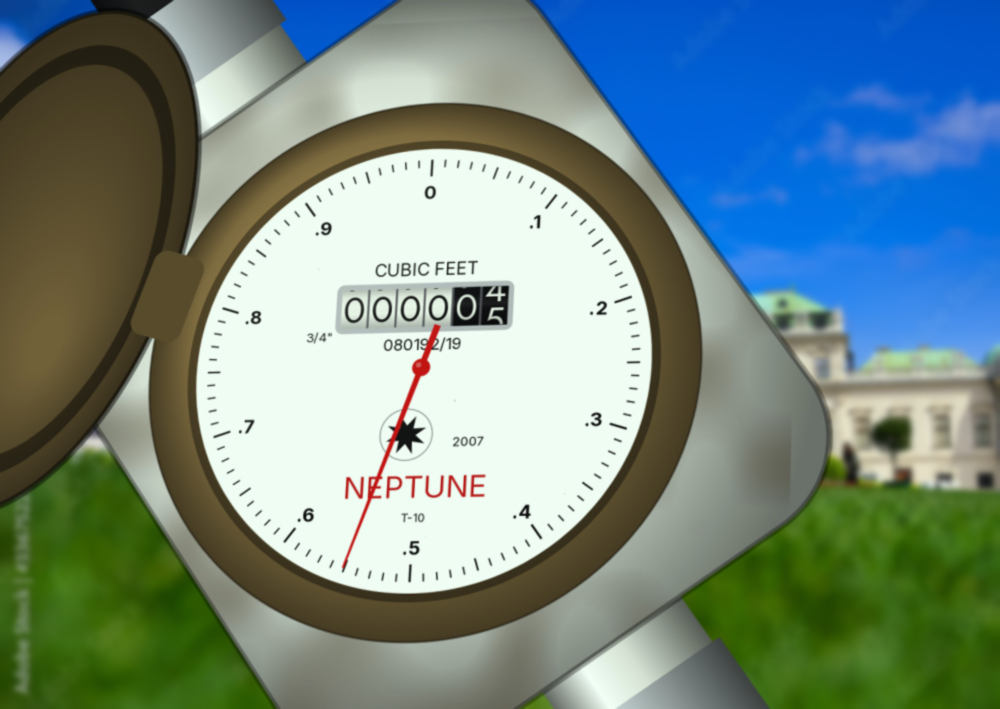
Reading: ft³ 4.55
